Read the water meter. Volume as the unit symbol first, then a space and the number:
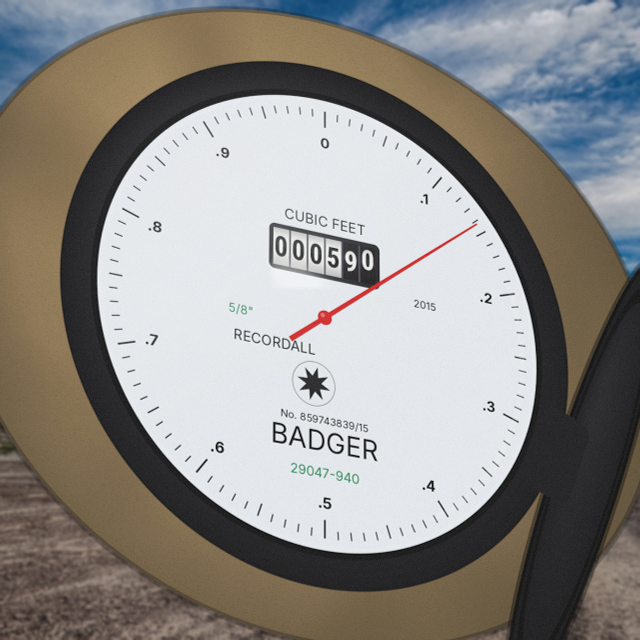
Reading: ft³ 590.14
